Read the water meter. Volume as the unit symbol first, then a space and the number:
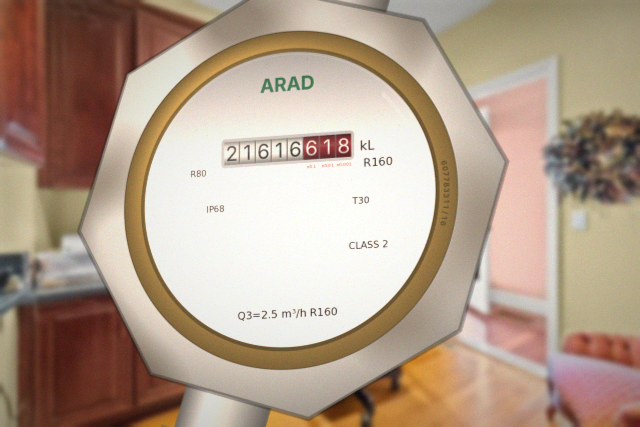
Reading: kL 21616.618
